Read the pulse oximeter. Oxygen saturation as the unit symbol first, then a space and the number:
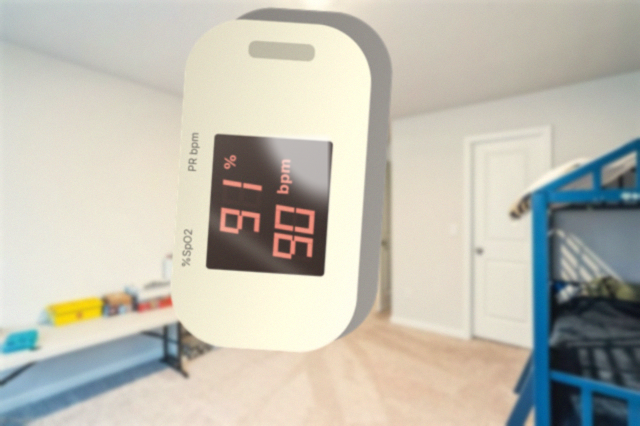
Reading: % 91
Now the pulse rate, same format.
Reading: bpm 90
